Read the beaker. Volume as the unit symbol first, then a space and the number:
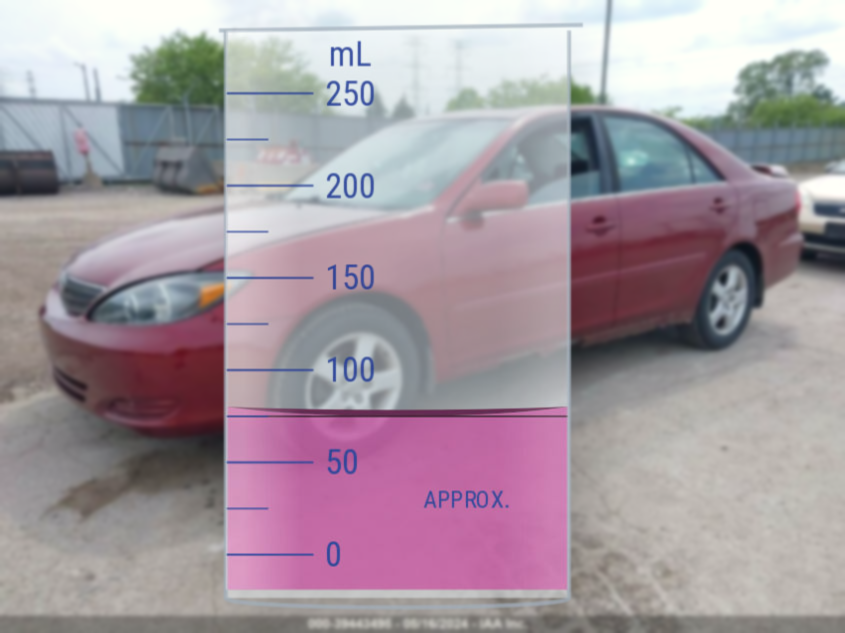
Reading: mL 75
